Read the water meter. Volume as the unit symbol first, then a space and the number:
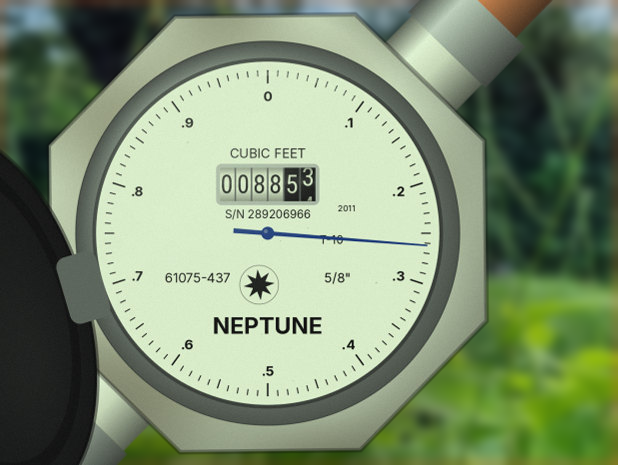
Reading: ft³ 8853.26
